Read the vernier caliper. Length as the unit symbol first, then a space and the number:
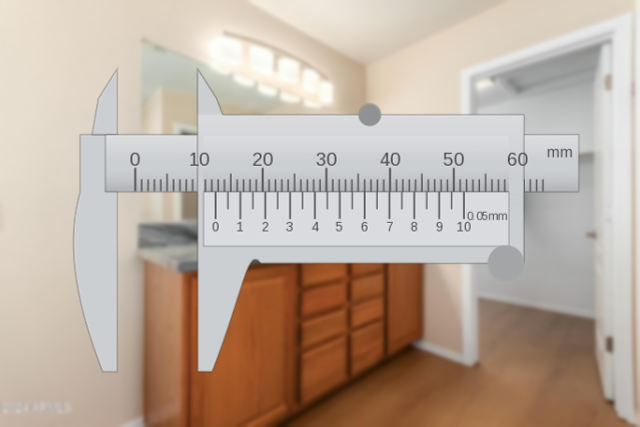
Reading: mm 12.6
